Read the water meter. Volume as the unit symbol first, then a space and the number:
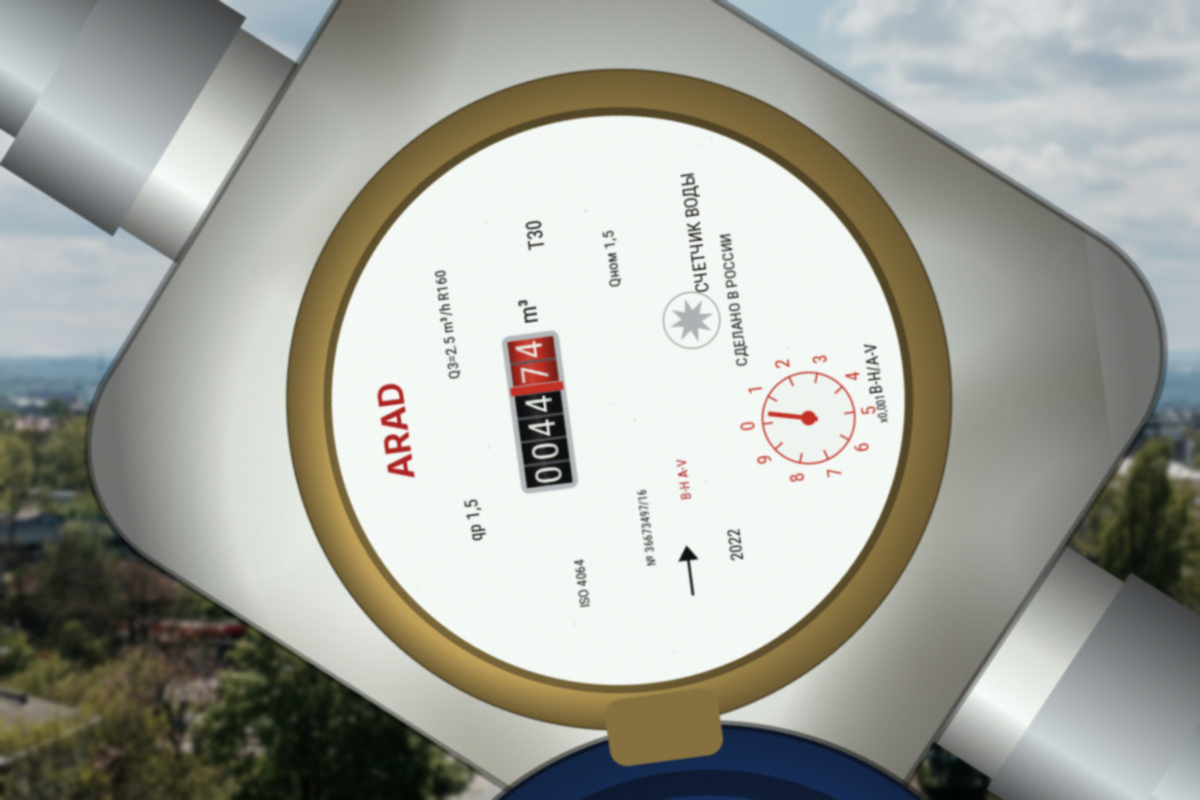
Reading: m³ 44.740
